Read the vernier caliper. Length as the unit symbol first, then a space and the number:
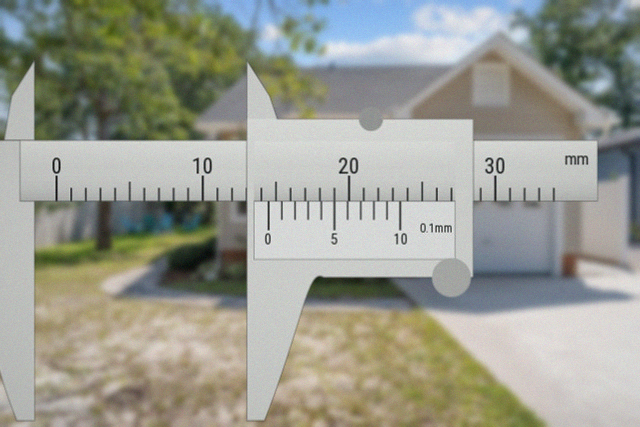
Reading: mm 14.5
